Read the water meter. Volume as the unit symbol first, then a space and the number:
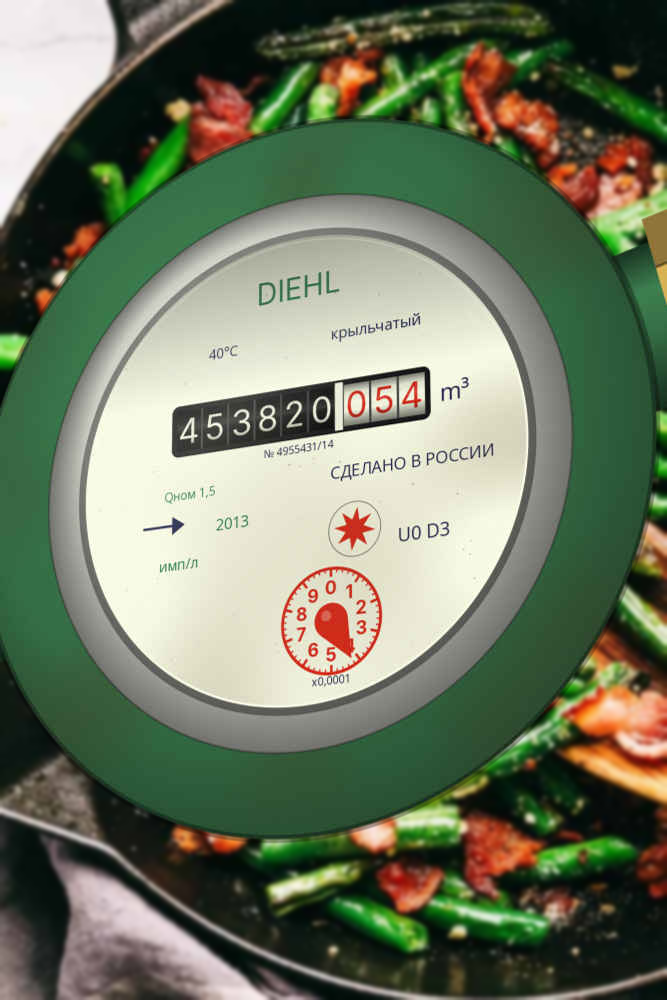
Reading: m³ 453820.0544
